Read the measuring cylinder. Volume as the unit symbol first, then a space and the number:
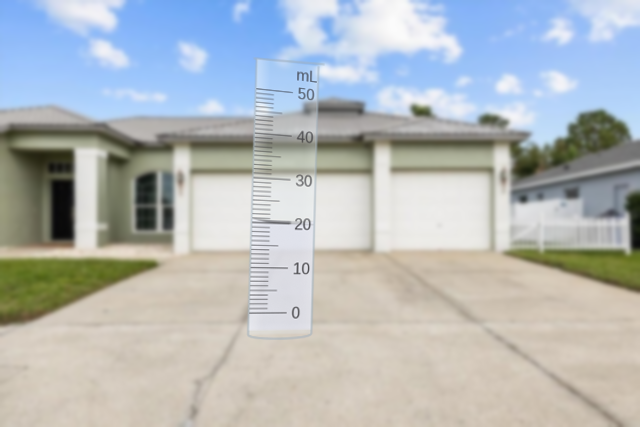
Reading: mL 20
